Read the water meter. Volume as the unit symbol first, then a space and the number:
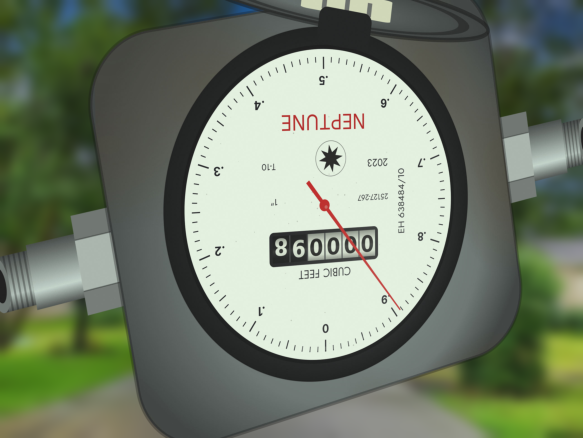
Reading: ft³ 97.89
